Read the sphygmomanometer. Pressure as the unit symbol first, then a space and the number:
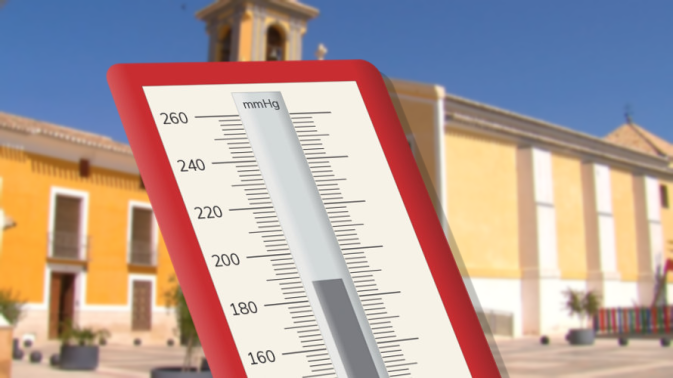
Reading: mmHg 188
